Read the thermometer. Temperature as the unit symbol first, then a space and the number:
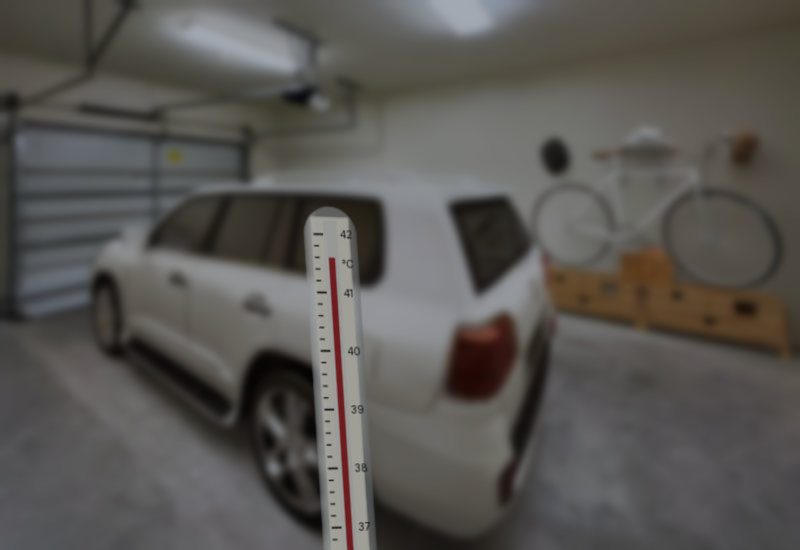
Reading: °C 41.6
